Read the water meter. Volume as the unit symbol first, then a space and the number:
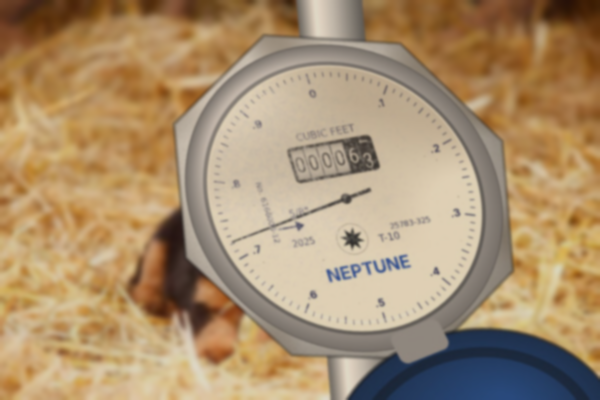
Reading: ft³ 62.72
